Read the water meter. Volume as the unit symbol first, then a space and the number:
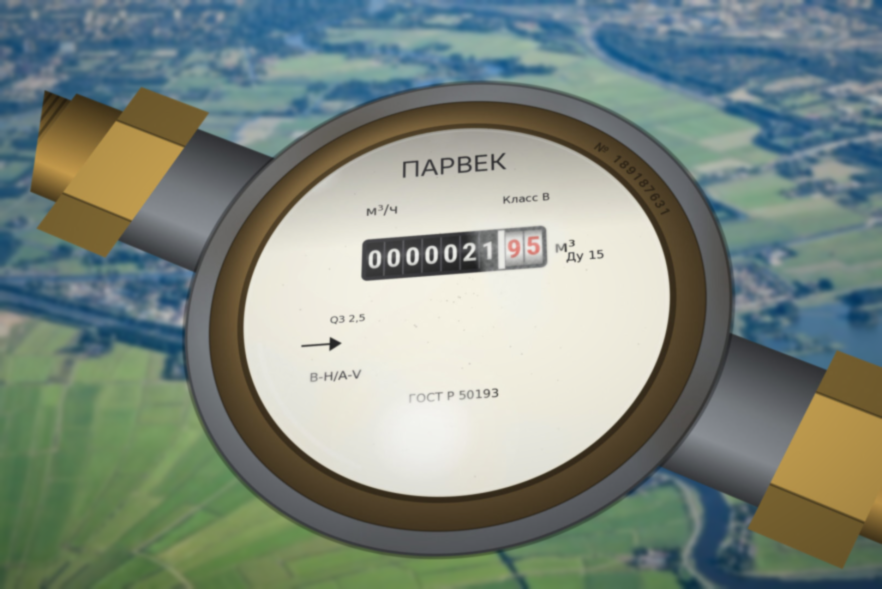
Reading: m³ 21.95
